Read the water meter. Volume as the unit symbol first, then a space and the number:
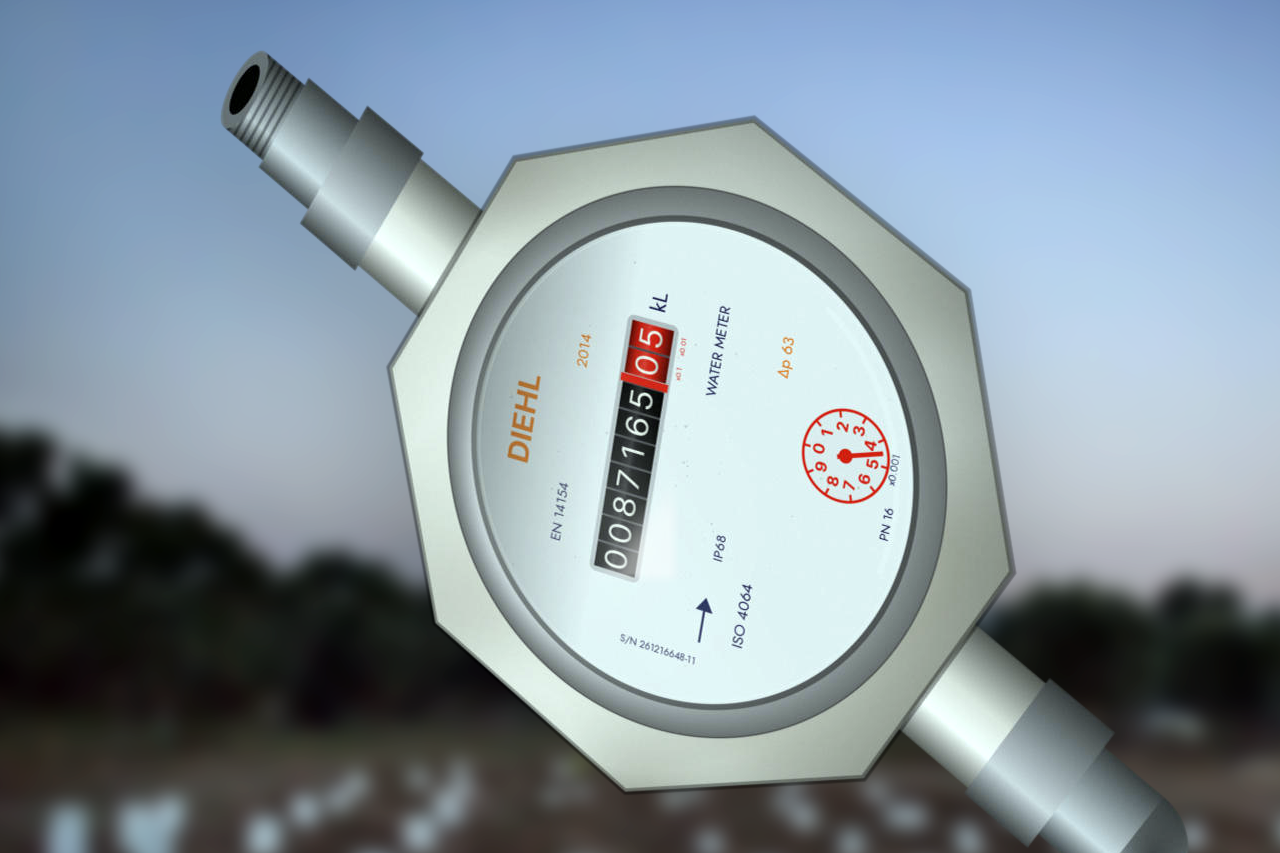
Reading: kL 87165.054
